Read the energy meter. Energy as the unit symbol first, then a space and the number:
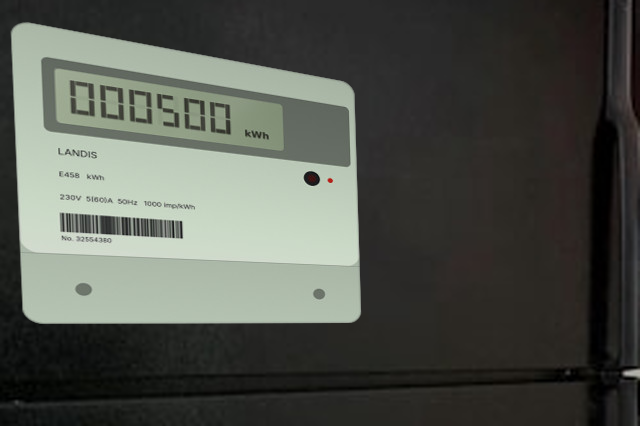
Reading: kWh 500
